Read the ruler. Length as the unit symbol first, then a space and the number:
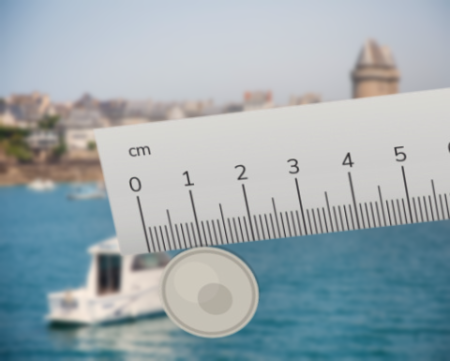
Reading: cm 1.9
